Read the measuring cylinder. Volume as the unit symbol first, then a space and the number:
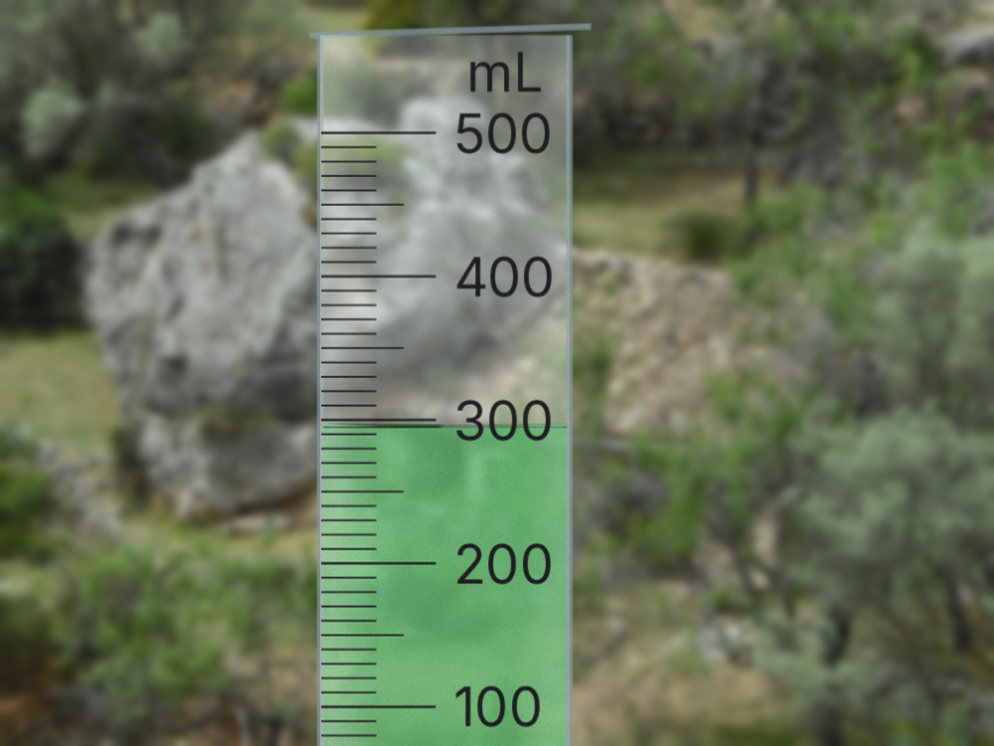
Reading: mL 295
